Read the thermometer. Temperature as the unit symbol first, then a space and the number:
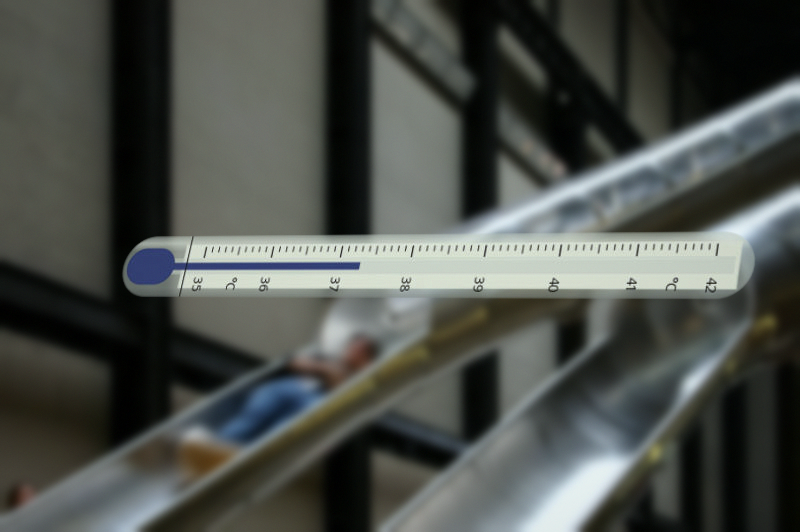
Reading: °C 37.3
